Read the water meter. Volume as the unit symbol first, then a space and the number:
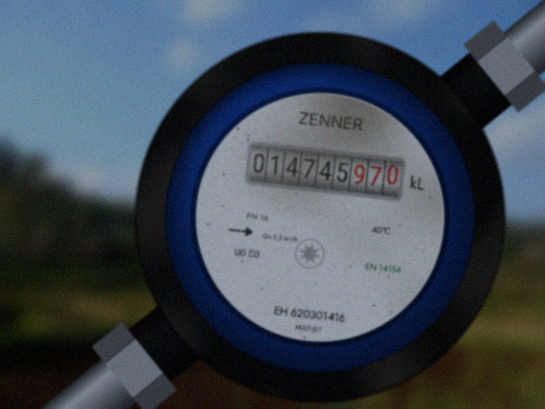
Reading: kL 14745.970
